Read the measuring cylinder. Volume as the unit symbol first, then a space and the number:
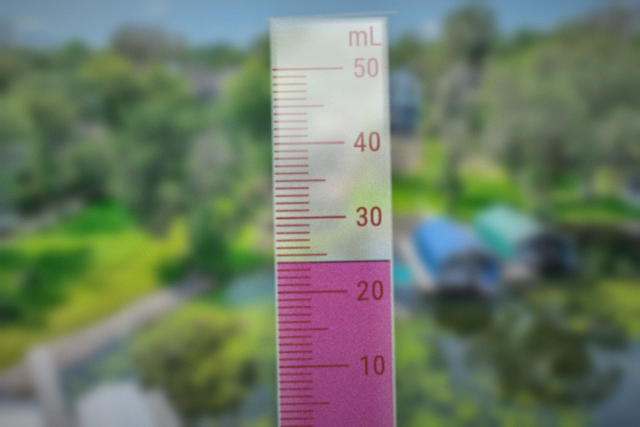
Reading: mL 24
